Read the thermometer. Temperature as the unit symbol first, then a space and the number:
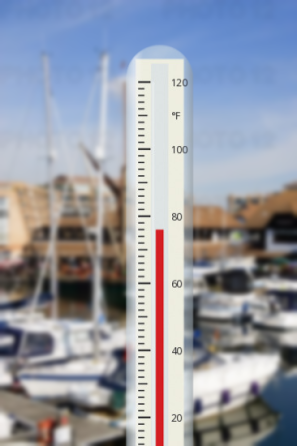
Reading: °F 76
